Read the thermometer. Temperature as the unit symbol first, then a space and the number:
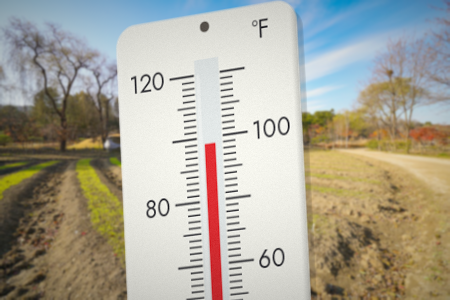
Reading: °F 98
